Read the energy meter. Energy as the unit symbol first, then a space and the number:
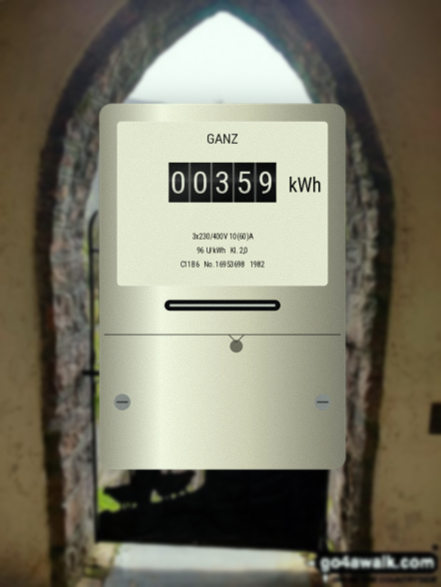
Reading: kWh 359
